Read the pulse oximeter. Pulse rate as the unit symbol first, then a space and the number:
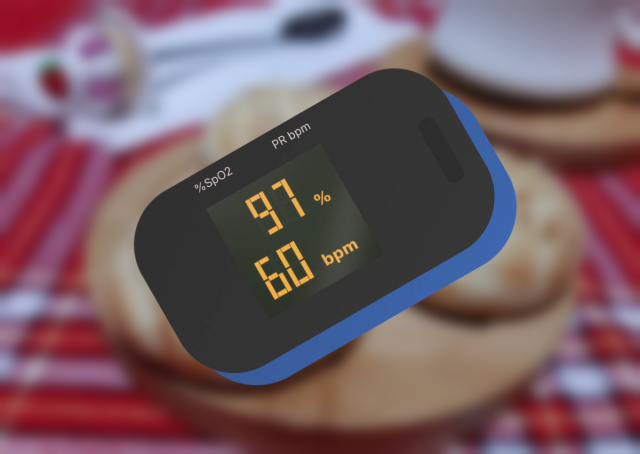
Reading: bpm 60
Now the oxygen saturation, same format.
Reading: % 97
